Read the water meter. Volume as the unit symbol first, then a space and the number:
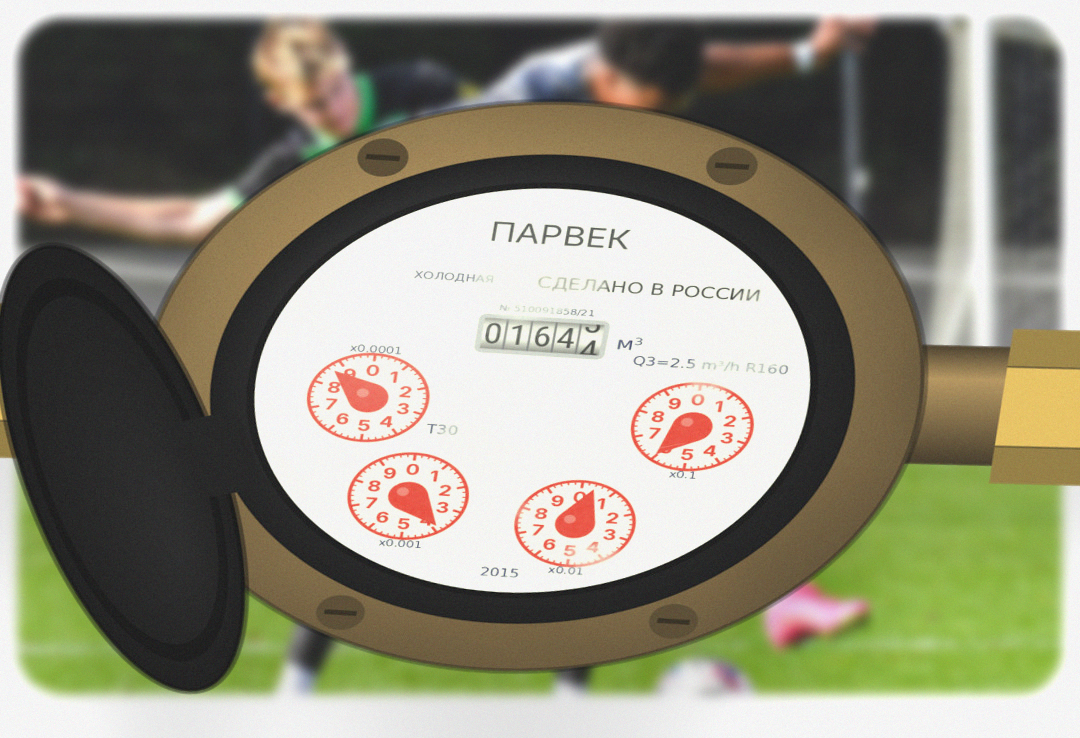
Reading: m³ 1643.6038
